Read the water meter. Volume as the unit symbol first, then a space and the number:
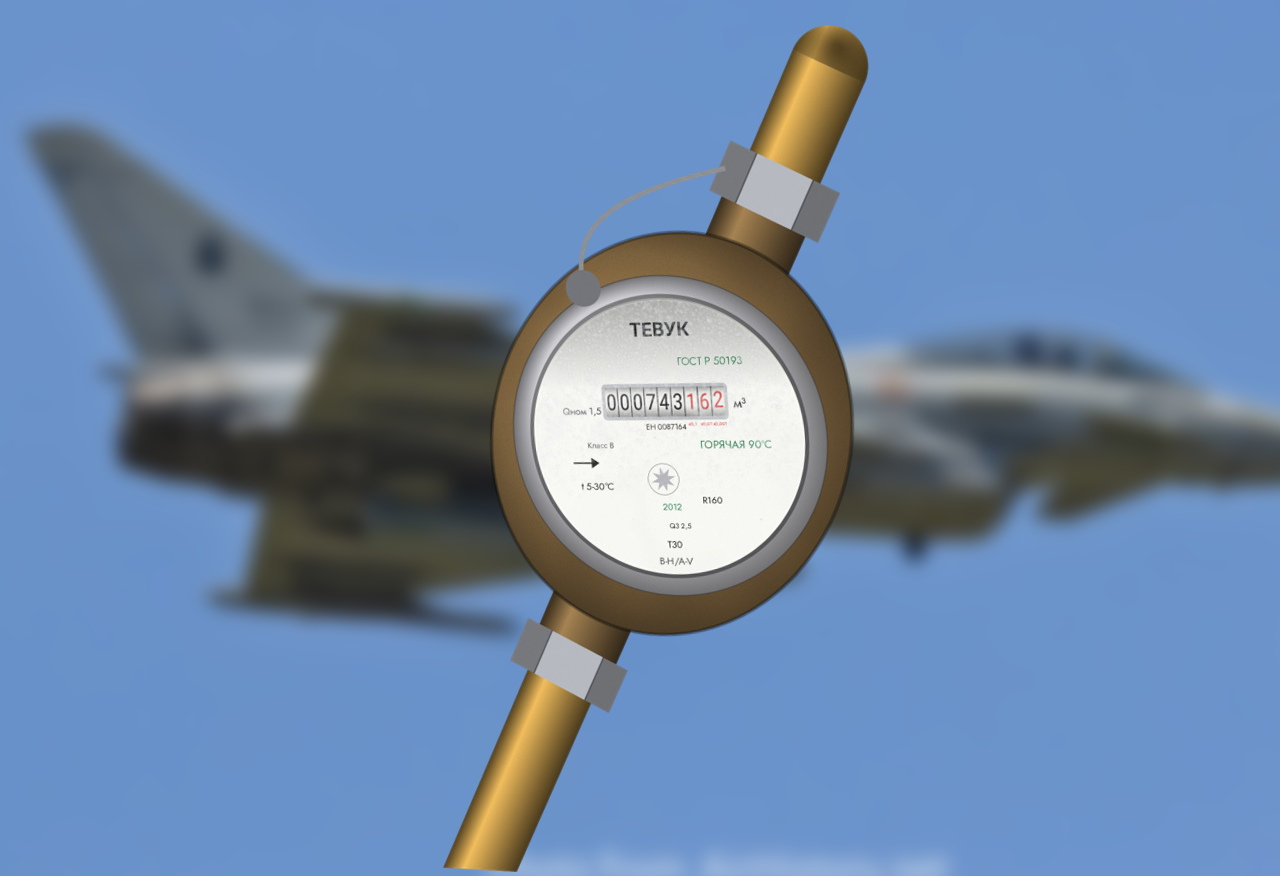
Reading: m³ 743.162
